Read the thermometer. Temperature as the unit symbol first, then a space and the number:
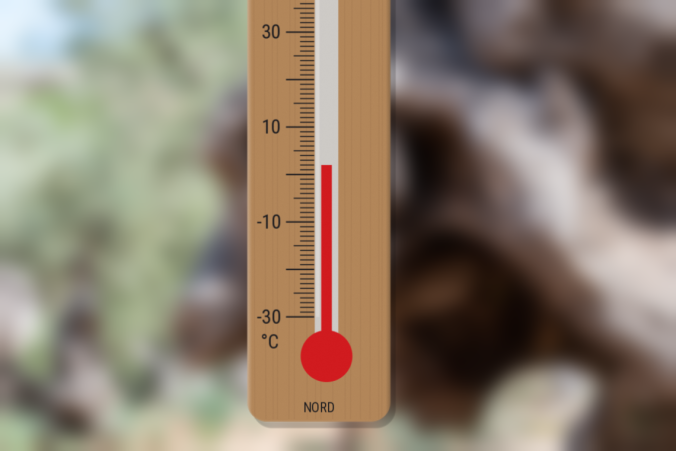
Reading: °C 2
